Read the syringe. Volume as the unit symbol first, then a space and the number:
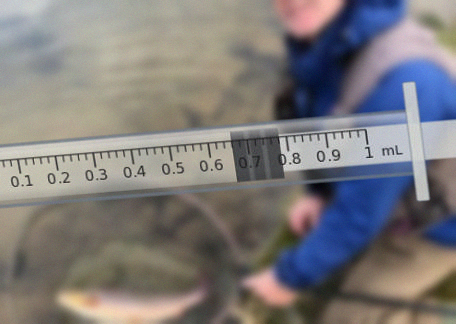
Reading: mL 0.66
